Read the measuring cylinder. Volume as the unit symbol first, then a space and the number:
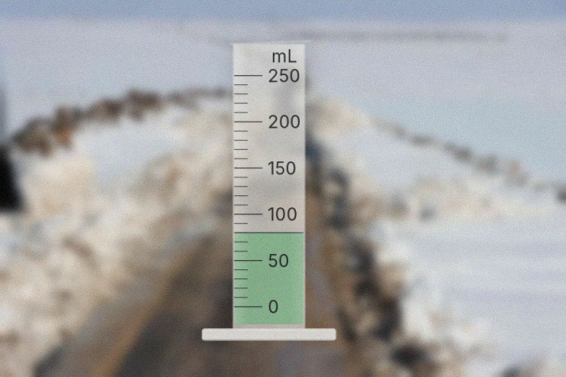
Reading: mL 80
